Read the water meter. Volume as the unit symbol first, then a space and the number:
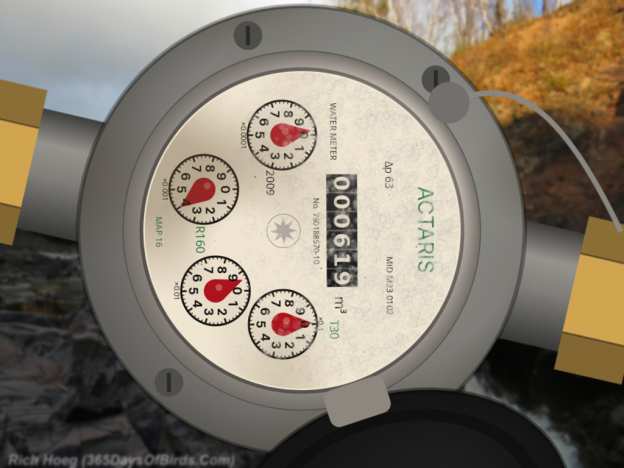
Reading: m³ 618.9939
